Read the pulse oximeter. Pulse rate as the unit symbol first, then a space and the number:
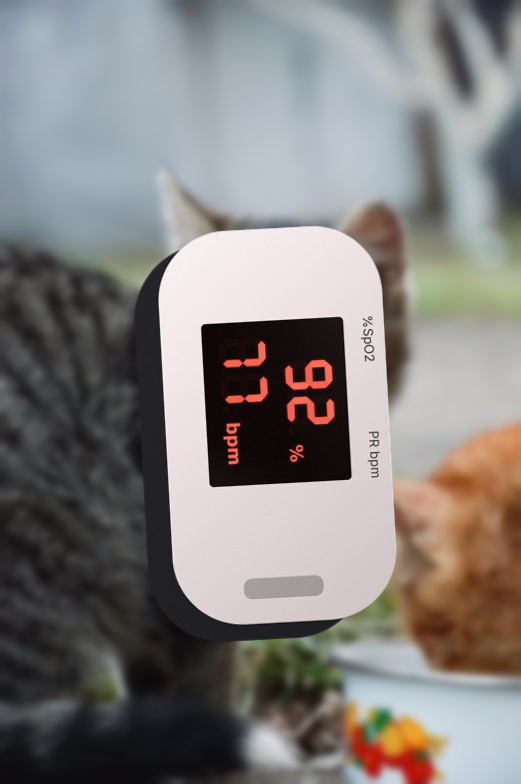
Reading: bpm 77
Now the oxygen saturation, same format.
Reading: % 92
